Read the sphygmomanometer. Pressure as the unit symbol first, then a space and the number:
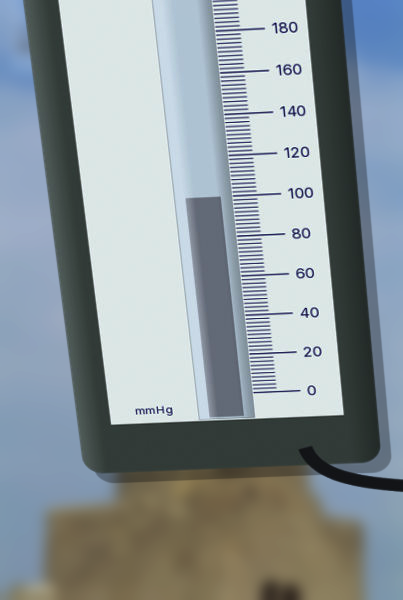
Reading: mmHg 100
